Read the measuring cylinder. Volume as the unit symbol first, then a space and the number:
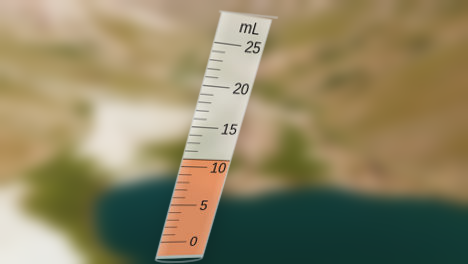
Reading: mL 11
